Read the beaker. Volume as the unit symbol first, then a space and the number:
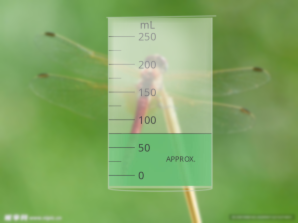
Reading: mL 75
